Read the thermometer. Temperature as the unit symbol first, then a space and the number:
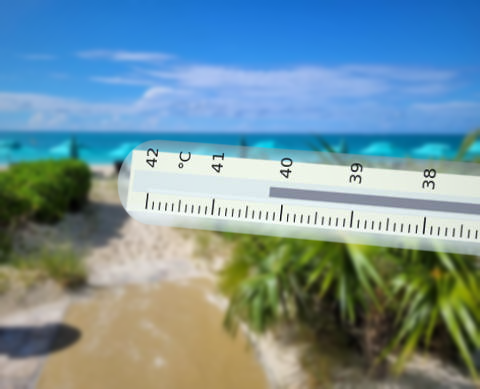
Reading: °C 40.2
